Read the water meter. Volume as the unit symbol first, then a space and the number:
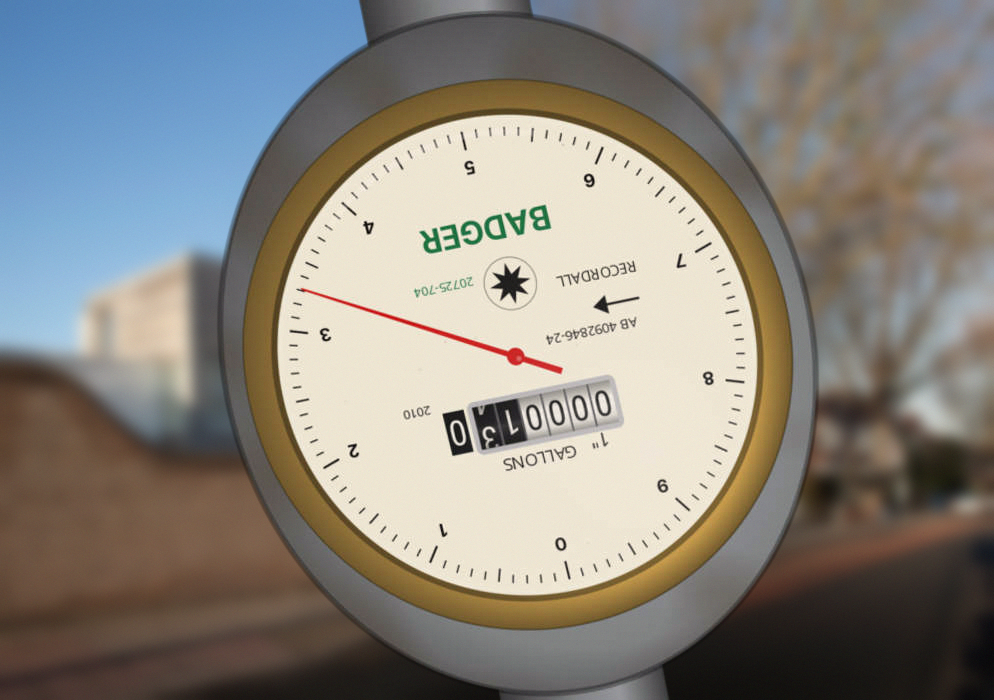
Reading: gal 133.3
